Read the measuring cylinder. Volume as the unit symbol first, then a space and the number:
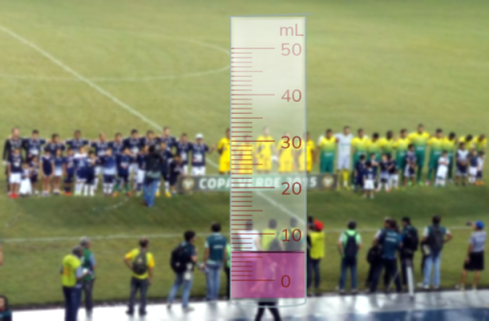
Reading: mL 6
